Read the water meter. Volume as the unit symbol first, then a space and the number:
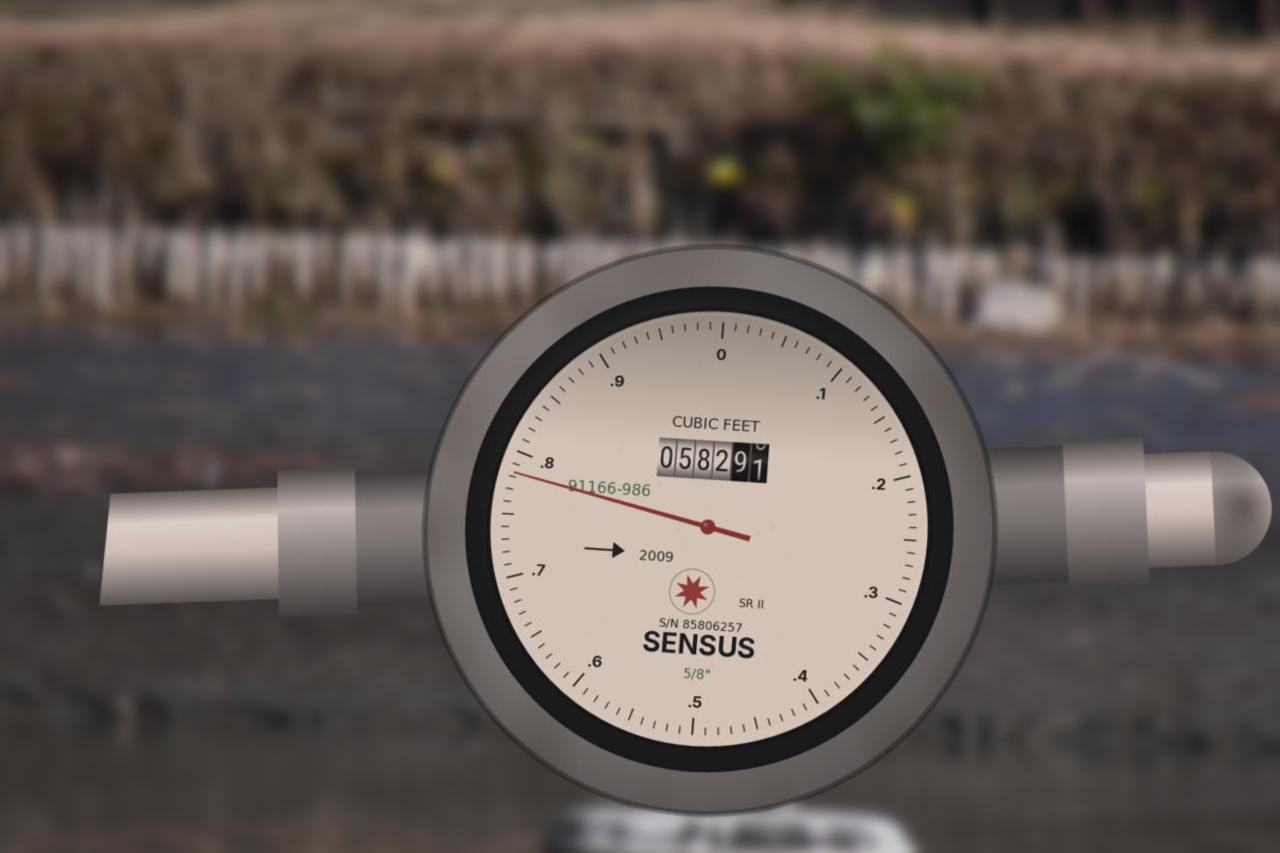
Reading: ft³ 58290.78
